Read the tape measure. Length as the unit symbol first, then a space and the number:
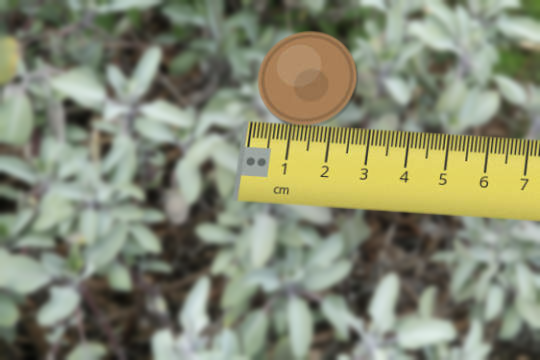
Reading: cm 2.5
